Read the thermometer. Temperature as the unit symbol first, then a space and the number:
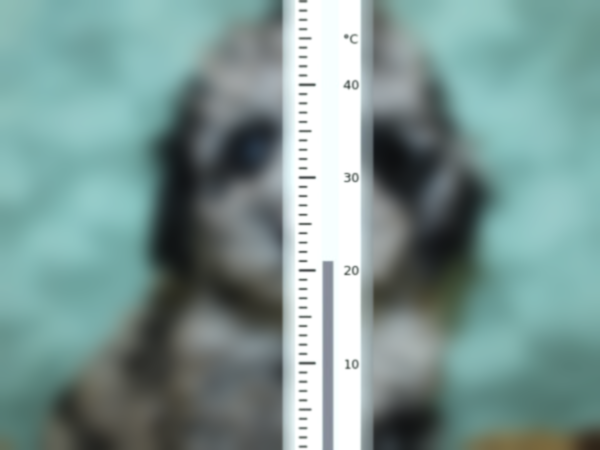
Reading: °C 21
